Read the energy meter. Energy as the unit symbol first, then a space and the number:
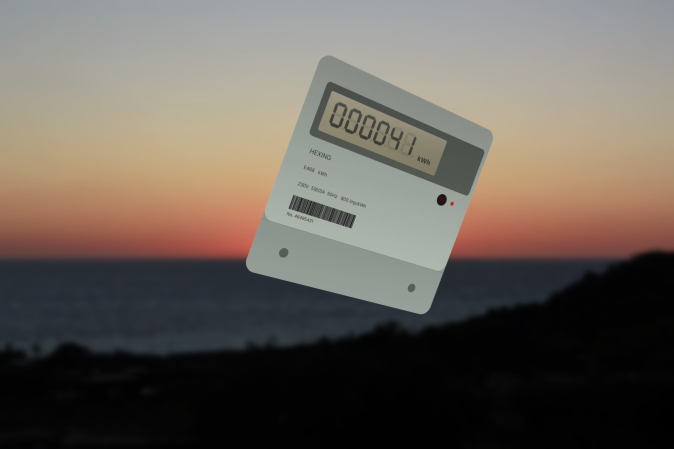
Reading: kWh 41
